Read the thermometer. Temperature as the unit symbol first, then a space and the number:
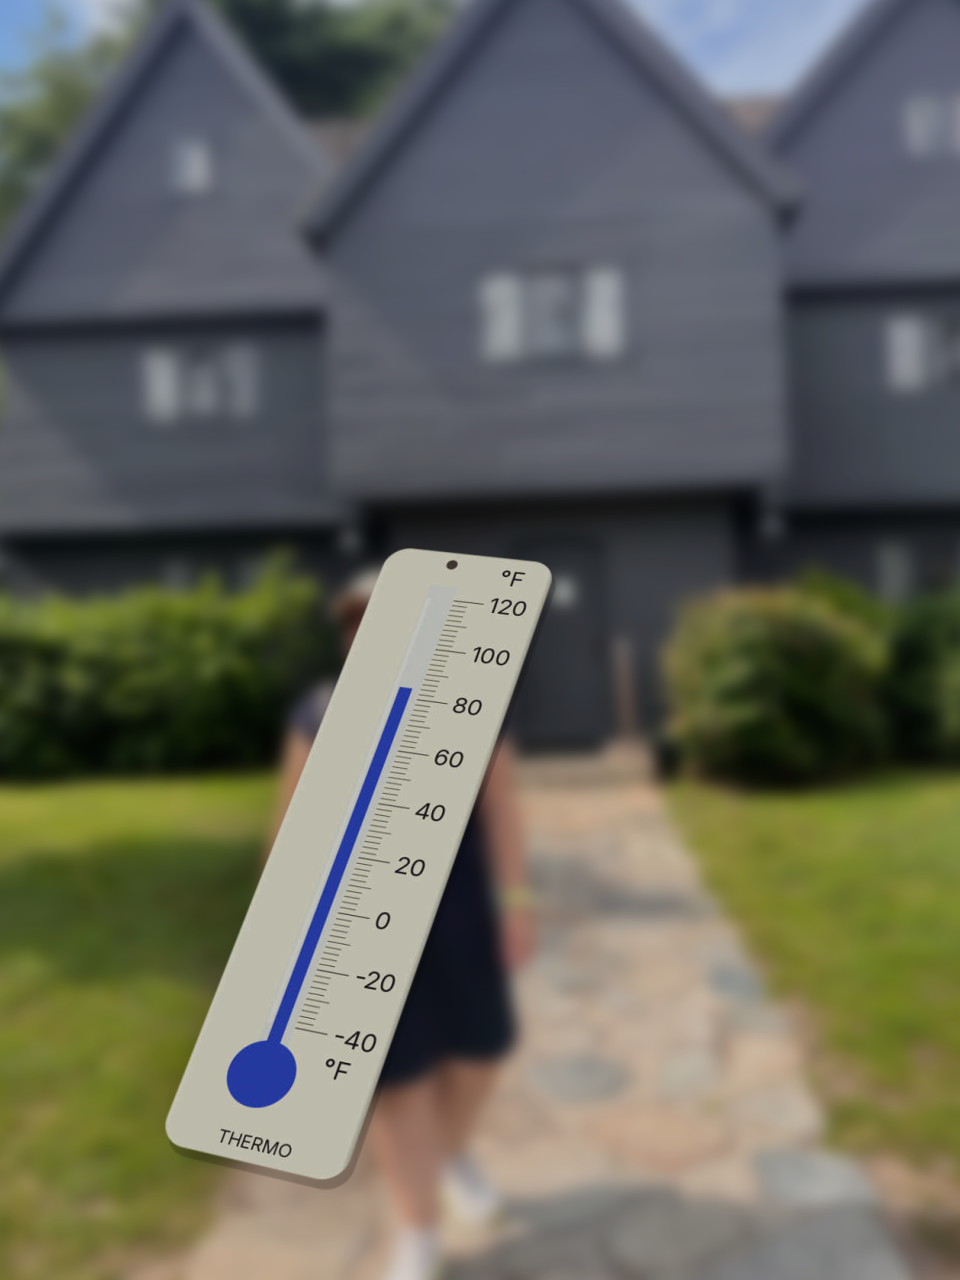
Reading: °F 84
